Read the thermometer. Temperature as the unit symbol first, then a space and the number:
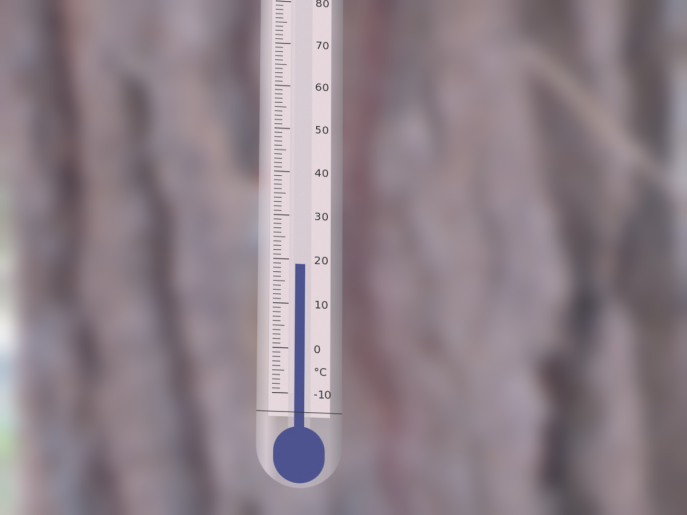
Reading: °C 19
